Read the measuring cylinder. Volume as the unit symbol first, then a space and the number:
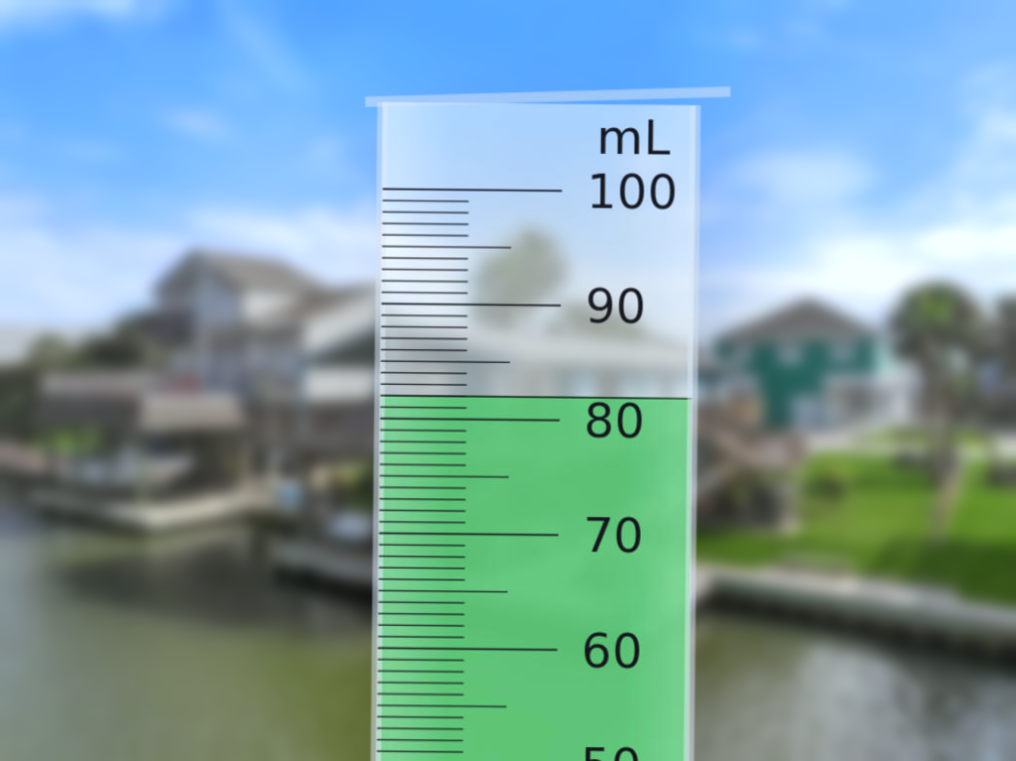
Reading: mL 82
